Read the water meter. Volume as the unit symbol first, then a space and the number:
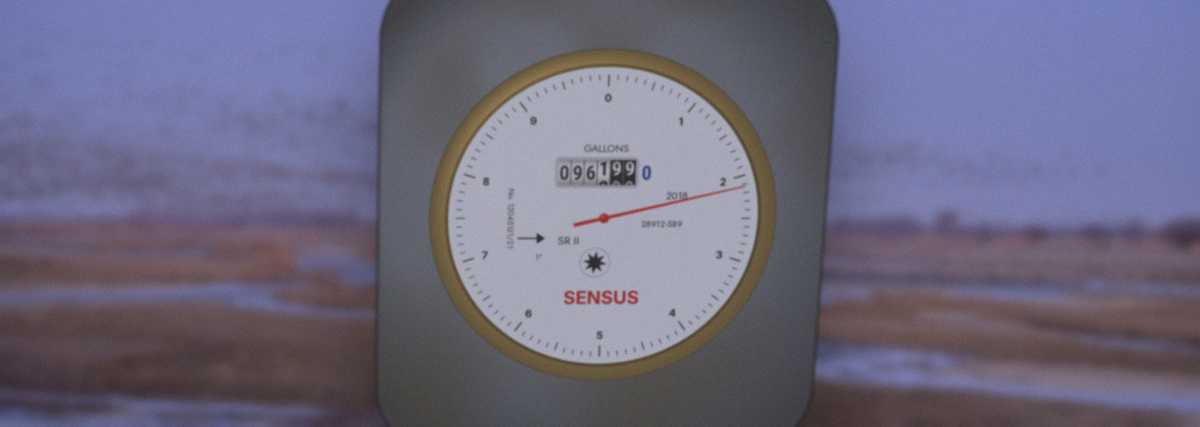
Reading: gal 961992.1
